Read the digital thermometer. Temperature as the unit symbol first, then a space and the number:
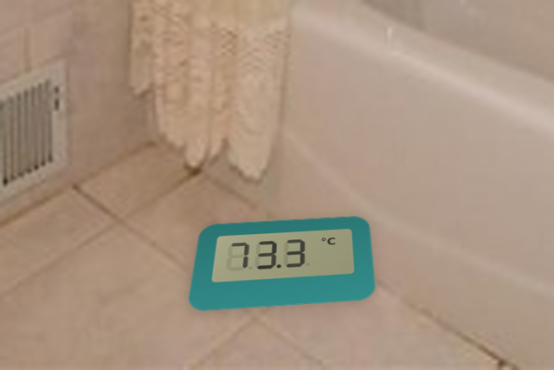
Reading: °C 73.3
